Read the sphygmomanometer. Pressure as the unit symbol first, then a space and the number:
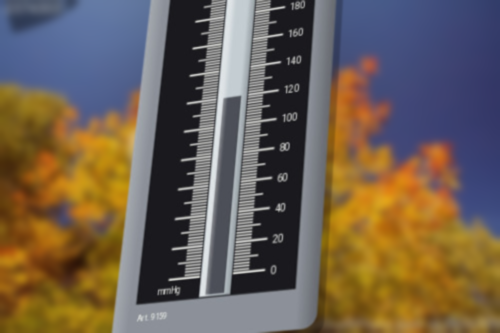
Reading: mmHg 120
